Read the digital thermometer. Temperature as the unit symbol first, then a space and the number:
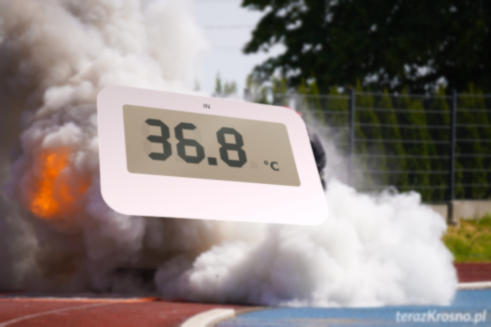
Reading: °C 36.8
